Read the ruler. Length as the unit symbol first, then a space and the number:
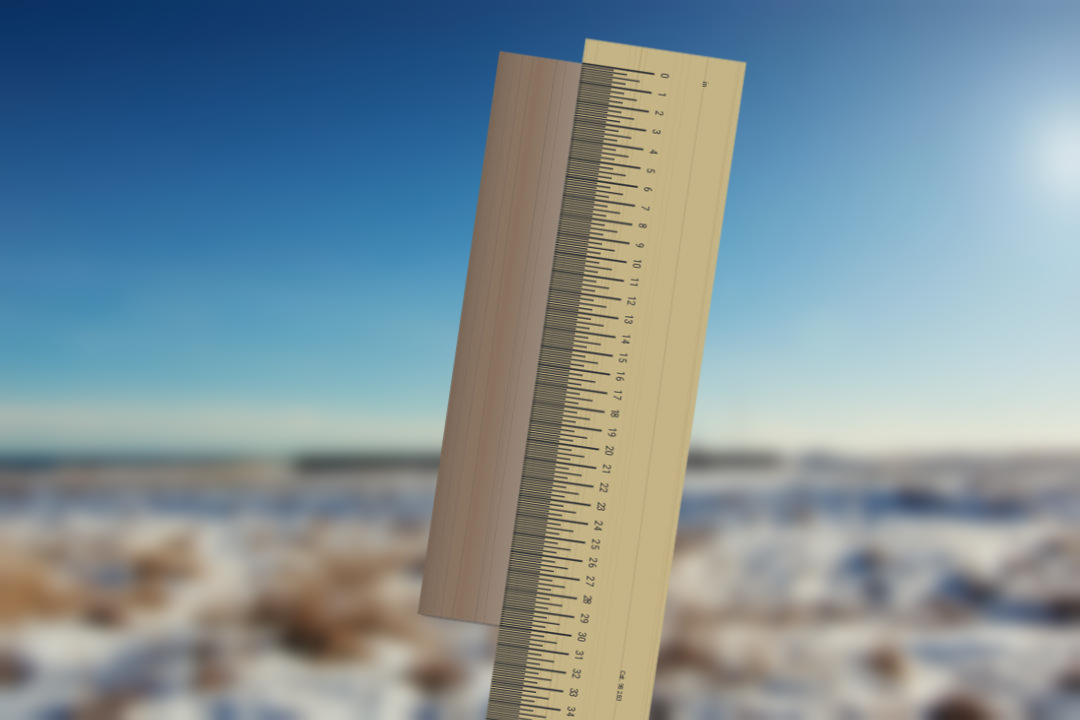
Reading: in 30
